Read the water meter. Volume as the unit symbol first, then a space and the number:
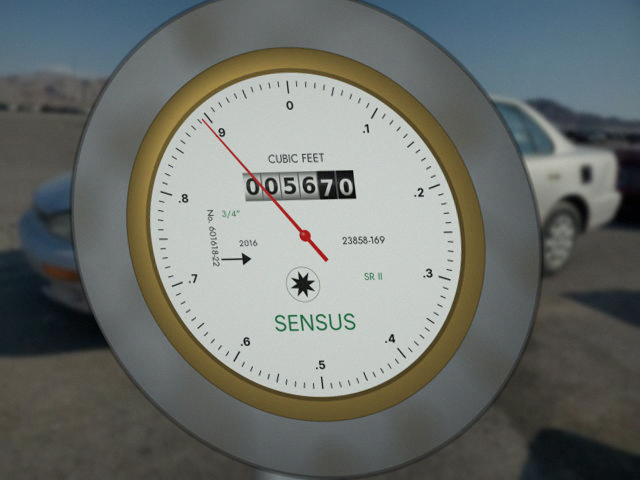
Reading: ft³ 5669.89
